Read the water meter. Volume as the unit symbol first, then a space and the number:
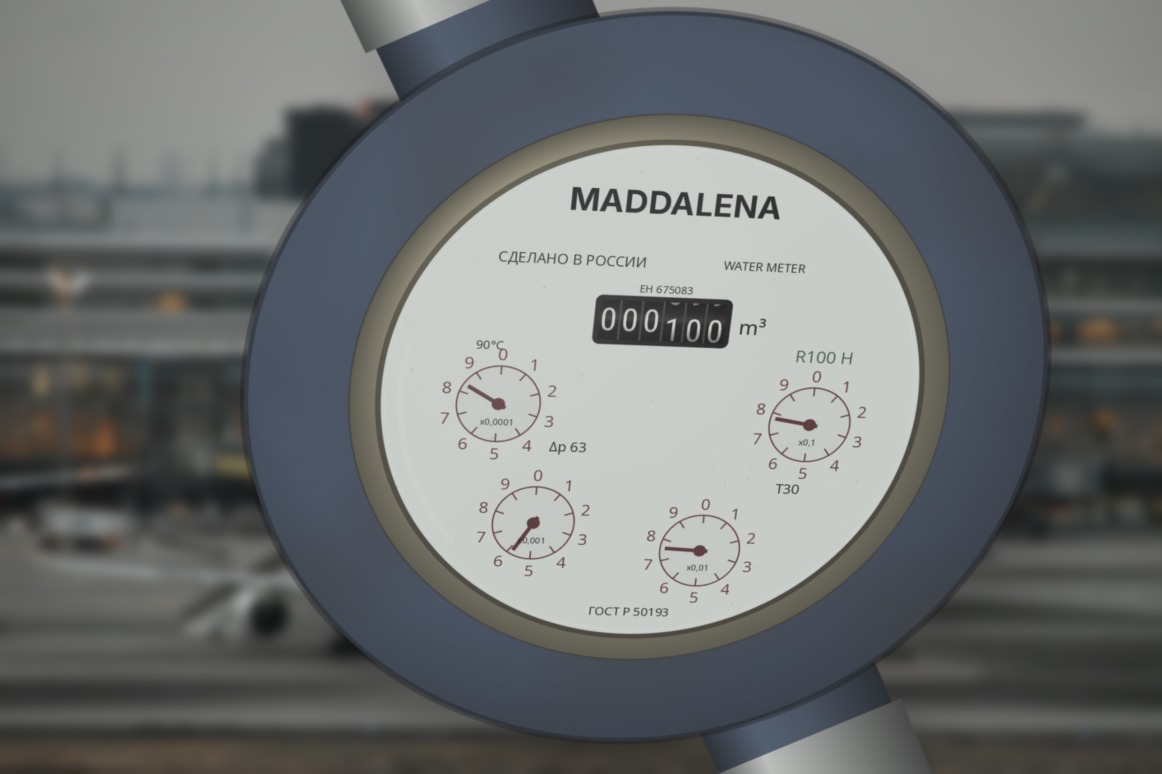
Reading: m³ 99.7758
